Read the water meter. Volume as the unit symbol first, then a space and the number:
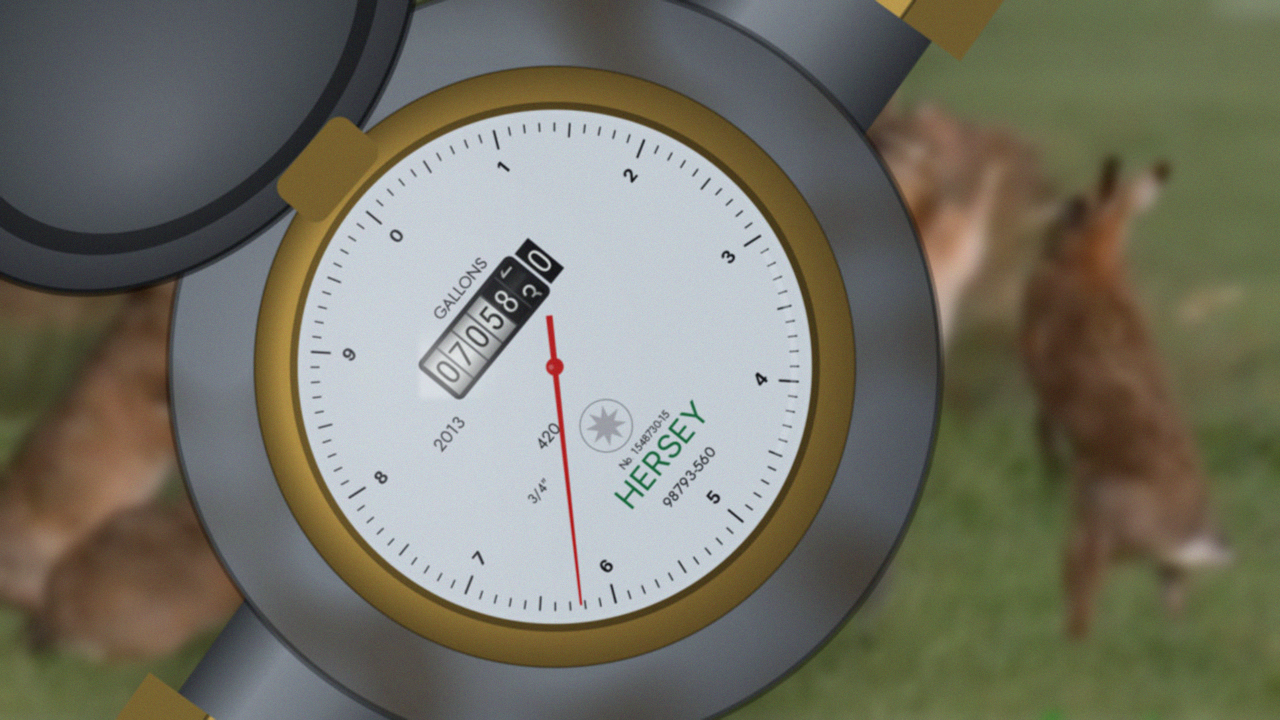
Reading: gal 705826.2
